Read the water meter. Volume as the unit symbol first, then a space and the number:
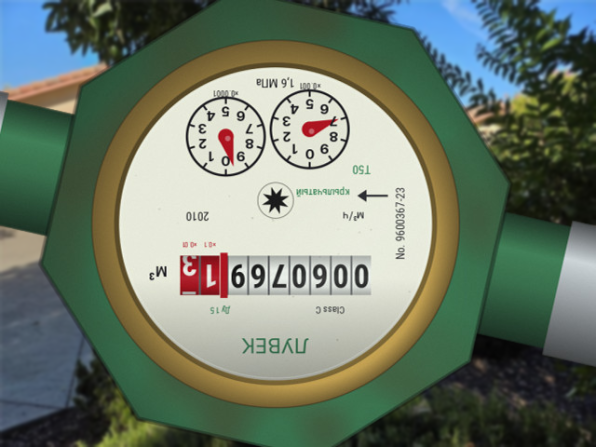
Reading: m³ 60769.1269
